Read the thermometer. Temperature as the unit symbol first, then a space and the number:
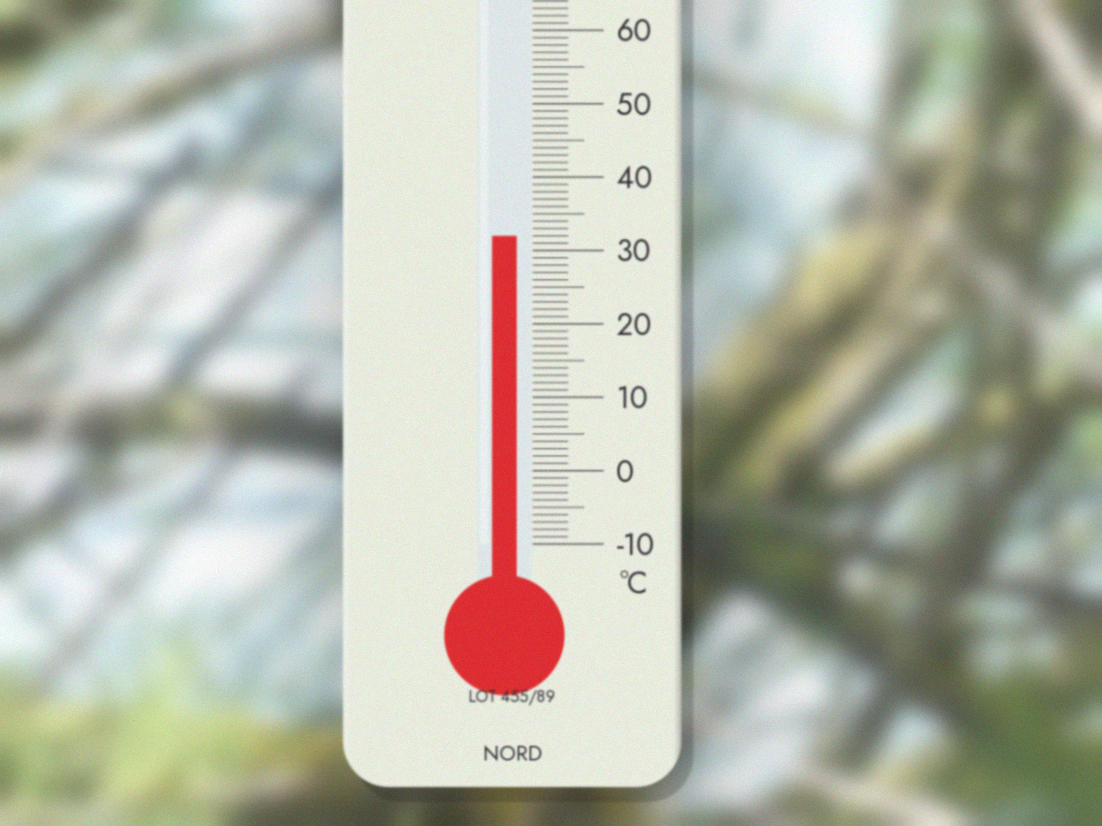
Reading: °C 32
